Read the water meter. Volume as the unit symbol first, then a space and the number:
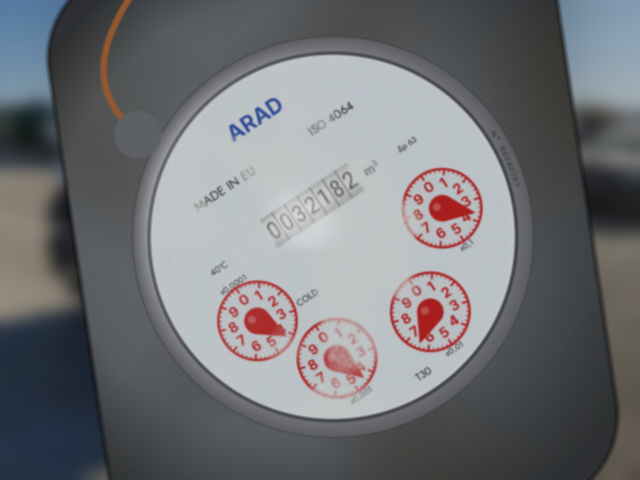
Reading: m³ 32182.3644
